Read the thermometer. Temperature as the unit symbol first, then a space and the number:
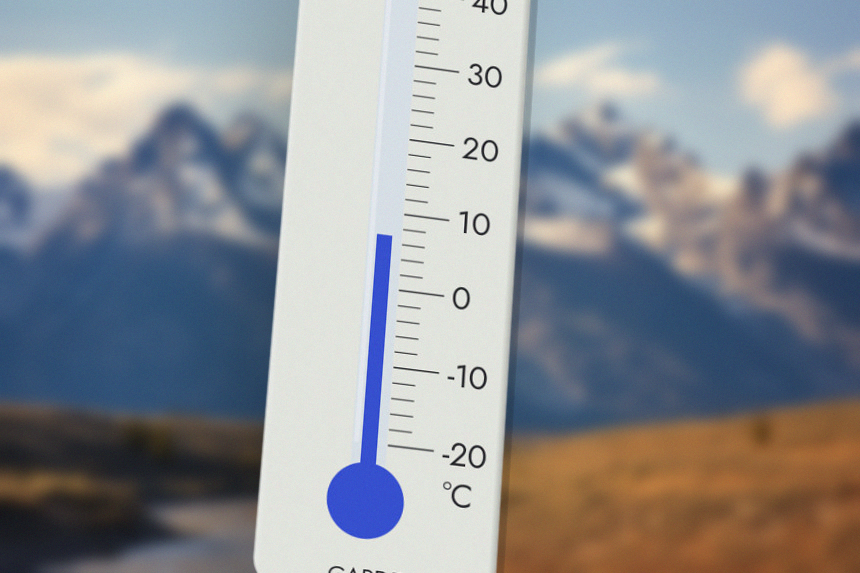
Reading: °C 7
